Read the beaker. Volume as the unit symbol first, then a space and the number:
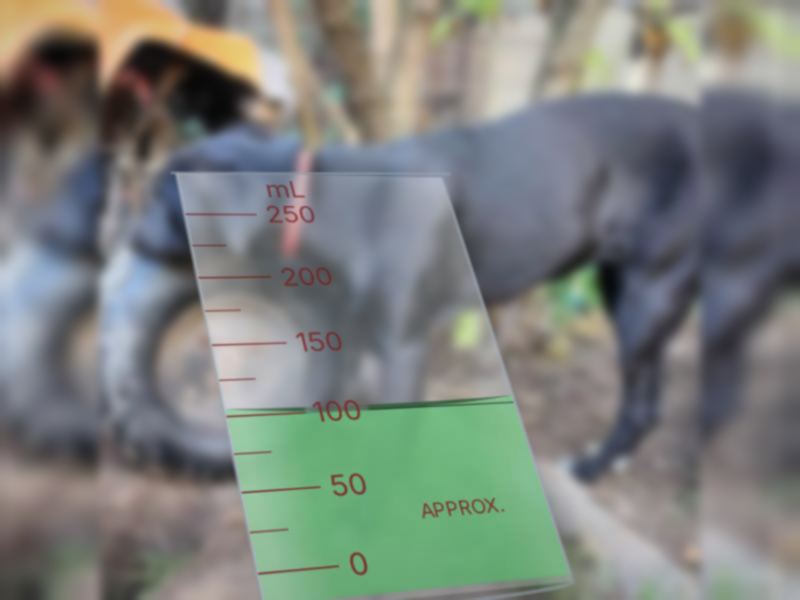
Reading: mL 100
